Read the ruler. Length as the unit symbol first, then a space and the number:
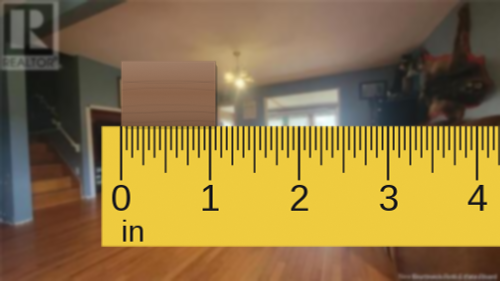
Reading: in 1.0625
